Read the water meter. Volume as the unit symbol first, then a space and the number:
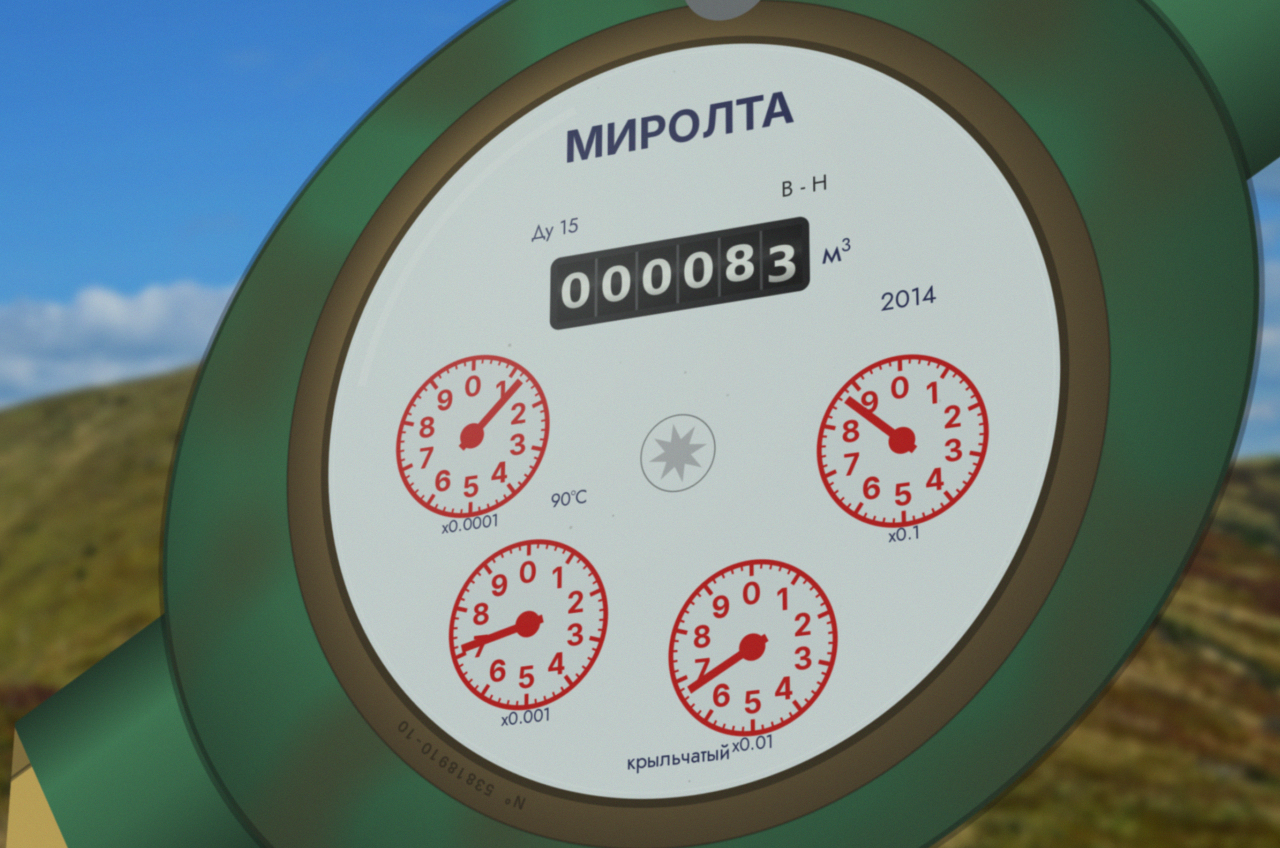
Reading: m³ 82.8671
